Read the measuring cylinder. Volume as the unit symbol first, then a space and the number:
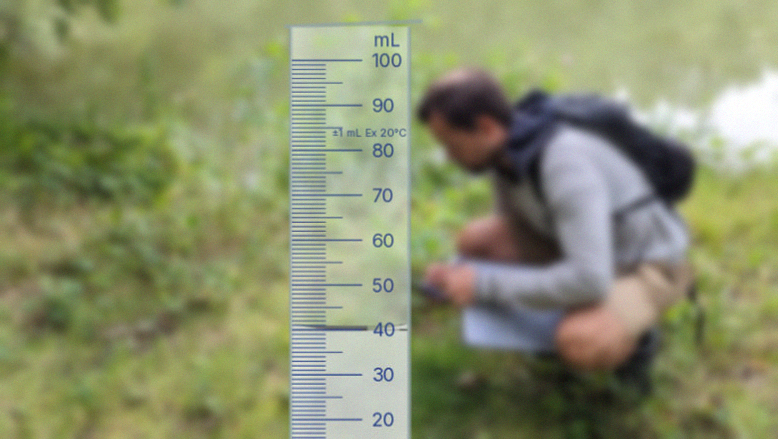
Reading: mL 40
